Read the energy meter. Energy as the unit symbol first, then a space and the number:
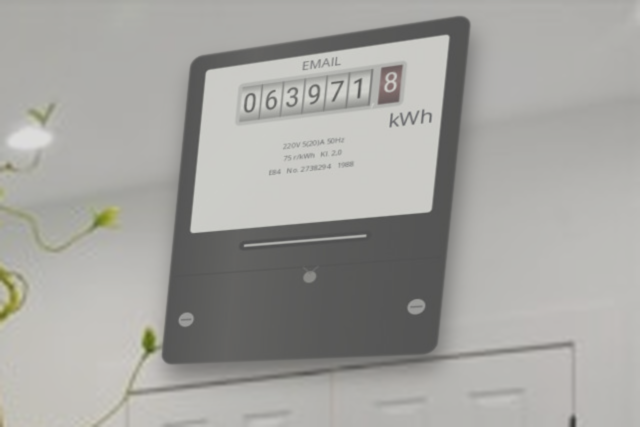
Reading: kWh 63971.8
